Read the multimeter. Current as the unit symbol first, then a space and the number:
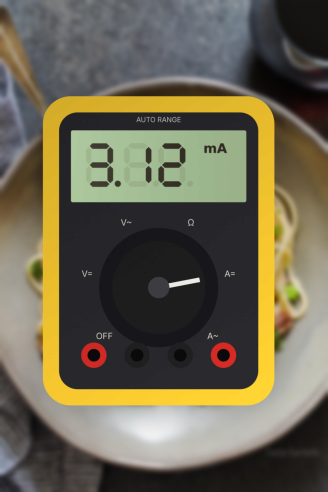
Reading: mA 3.12
